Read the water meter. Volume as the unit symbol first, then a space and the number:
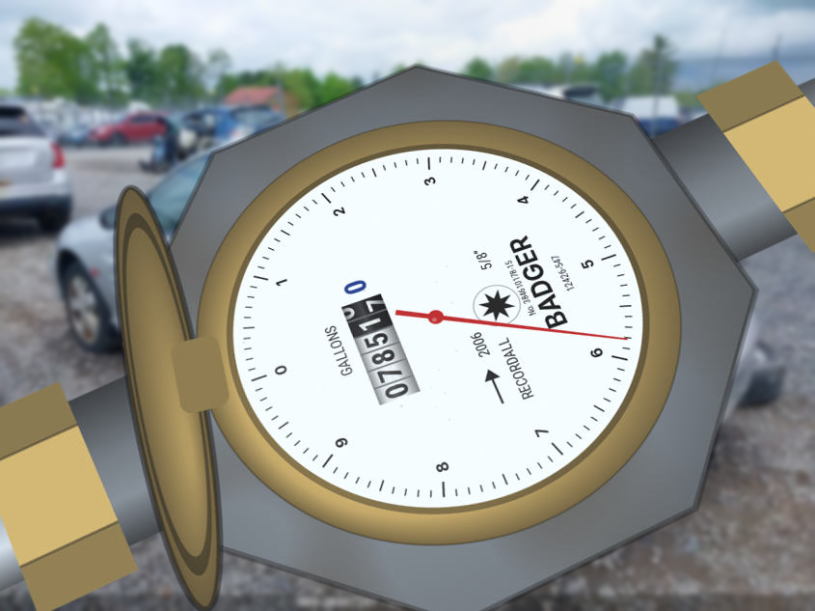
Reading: gal 785165.8
